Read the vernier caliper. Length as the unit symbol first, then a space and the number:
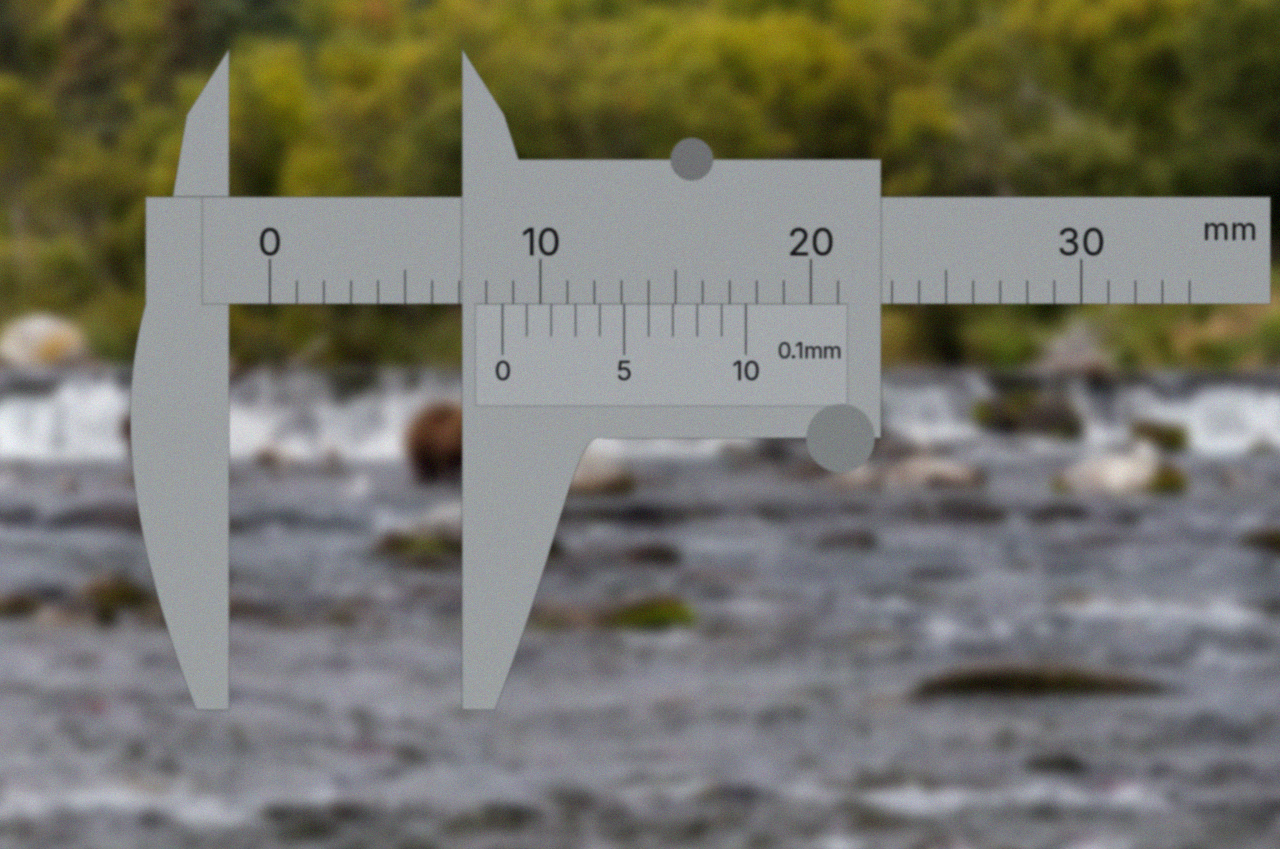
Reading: mm 8.6
